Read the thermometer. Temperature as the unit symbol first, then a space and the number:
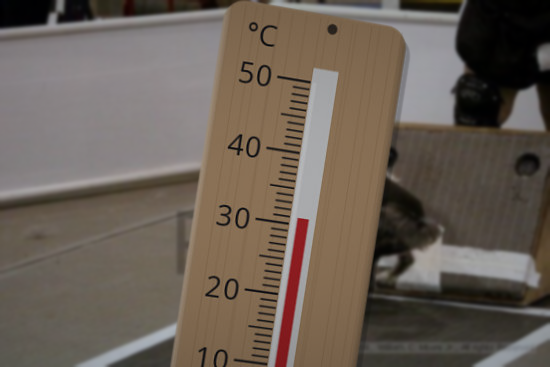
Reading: °C 31
